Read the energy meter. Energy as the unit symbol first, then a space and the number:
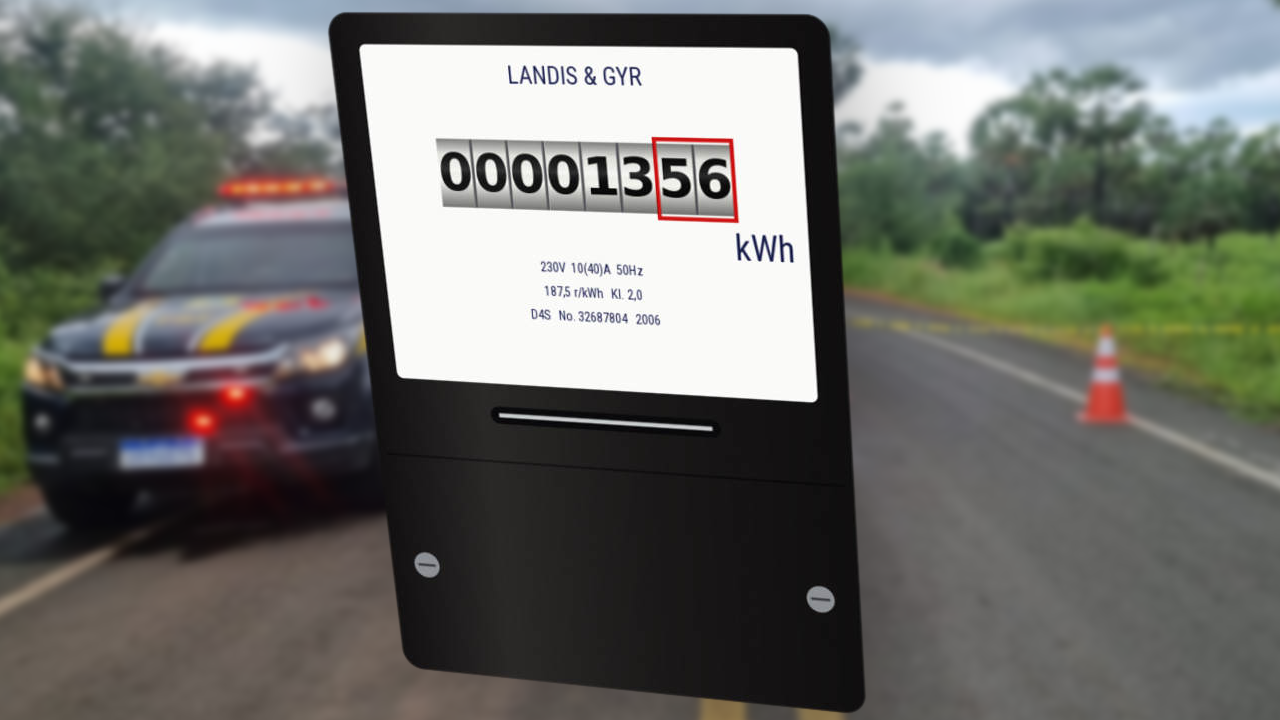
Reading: kWh 13.56
